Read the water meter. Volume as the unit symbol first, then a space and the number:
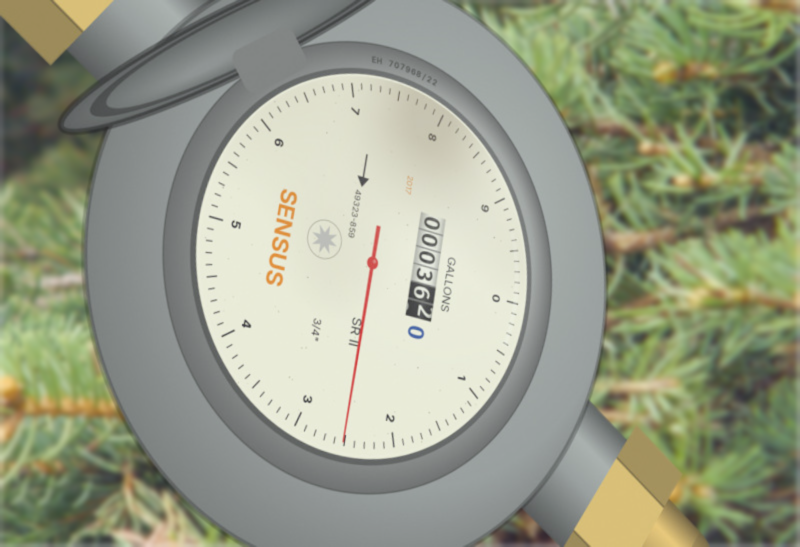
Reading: gal 3622.5
